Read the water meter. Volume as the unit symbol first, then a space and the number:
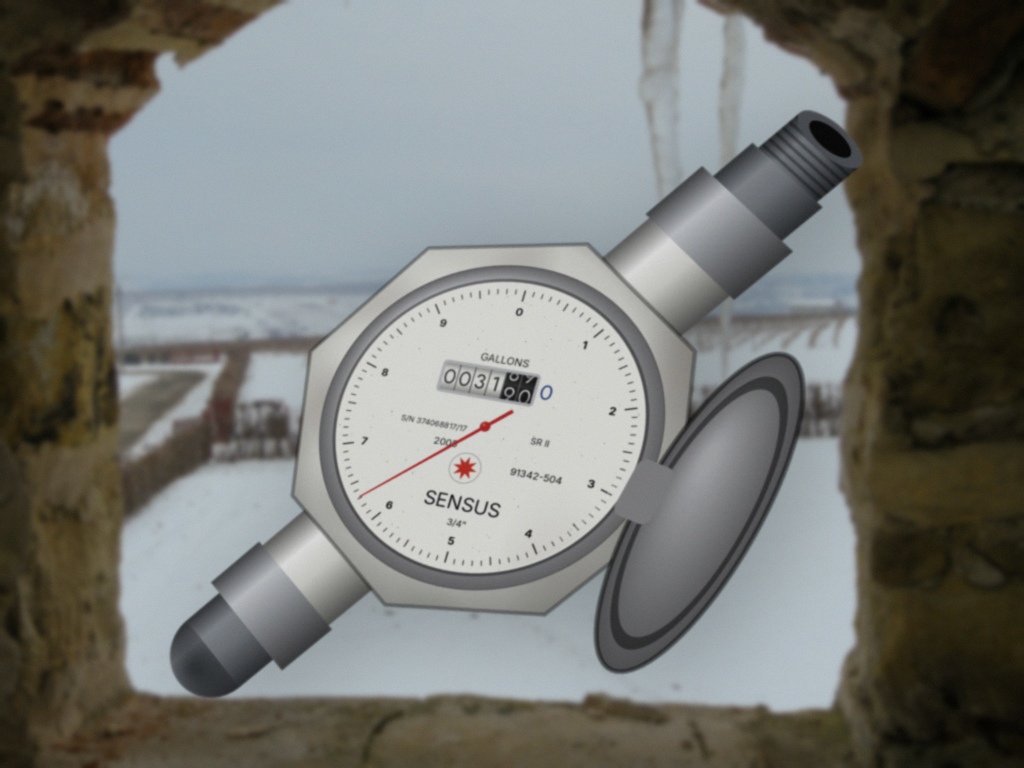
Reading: gal 31896.3
